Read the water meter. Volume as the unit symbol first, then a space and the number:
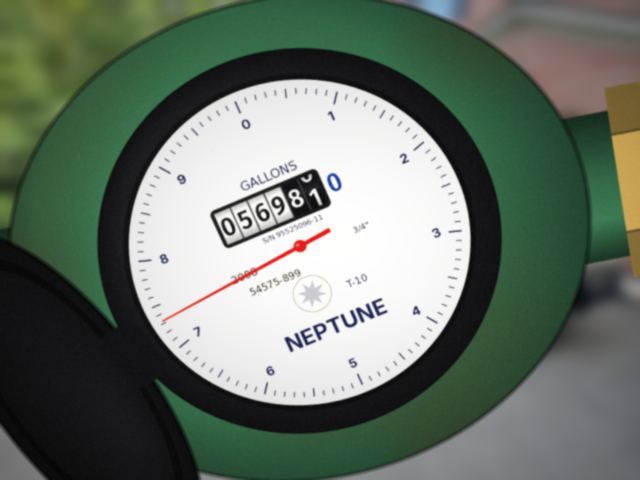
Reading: gal 569807.3
